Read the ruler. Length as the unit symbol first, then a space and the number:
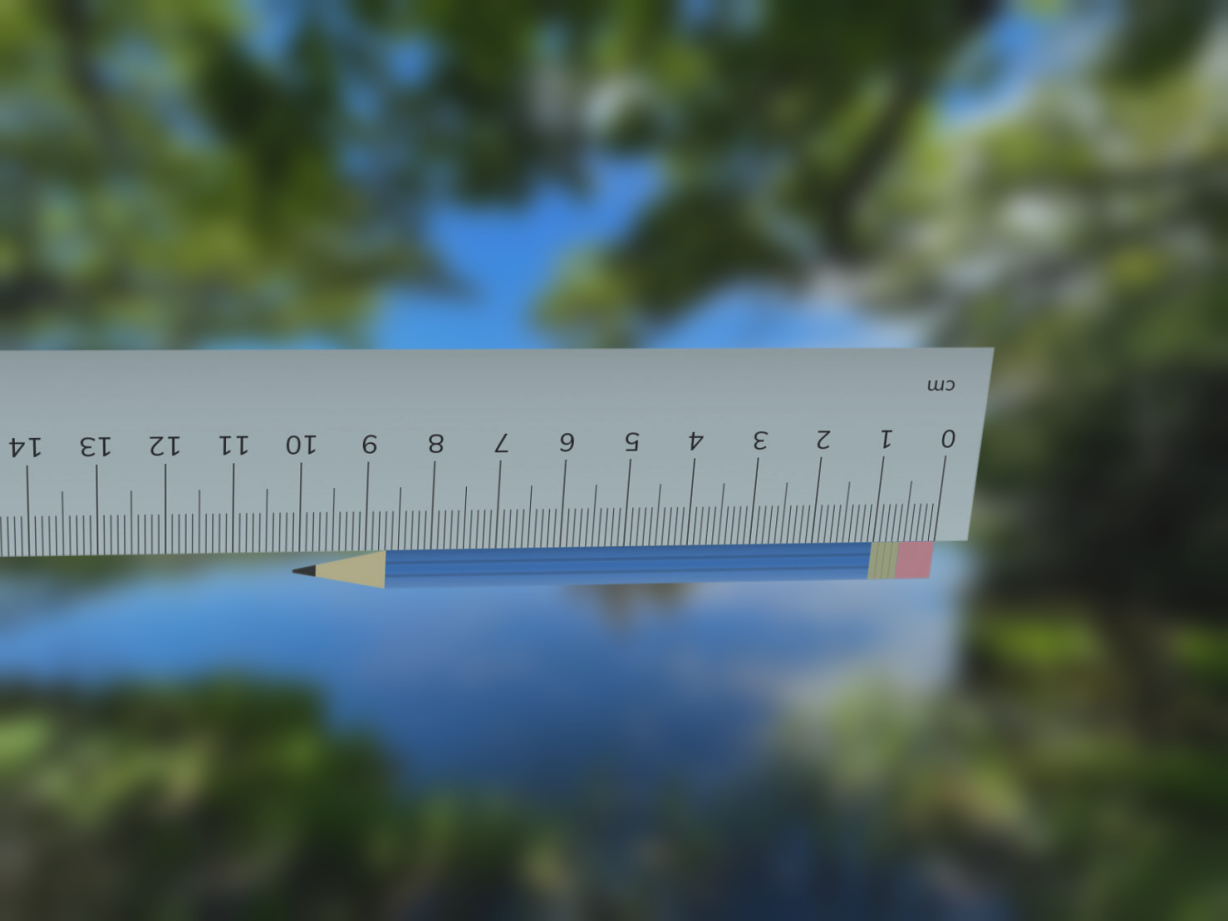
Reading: cm 10.1
